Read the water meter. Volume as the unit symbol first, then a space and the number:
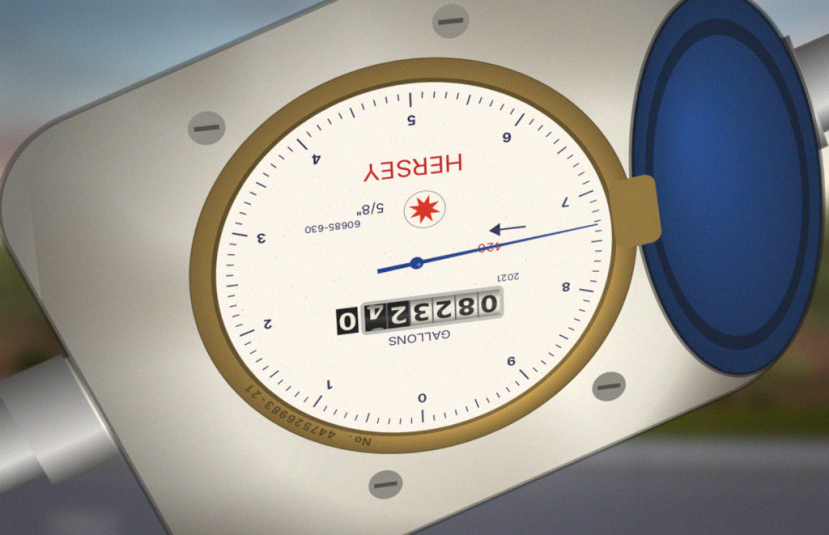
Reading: gal 823237.3
